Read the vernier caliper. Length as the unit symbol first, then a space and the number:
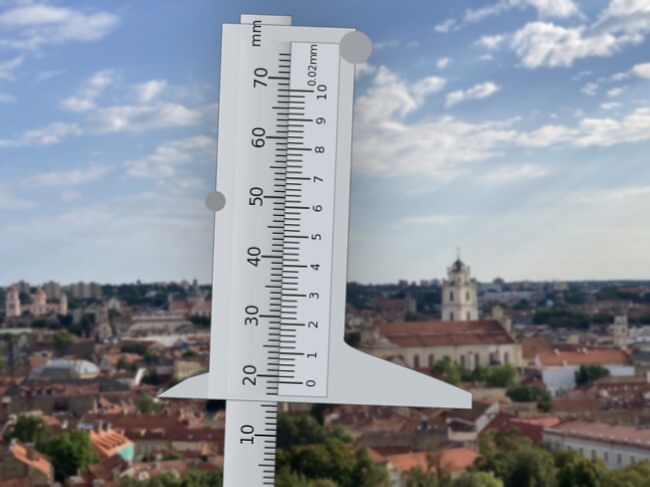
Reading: mm 19.0
